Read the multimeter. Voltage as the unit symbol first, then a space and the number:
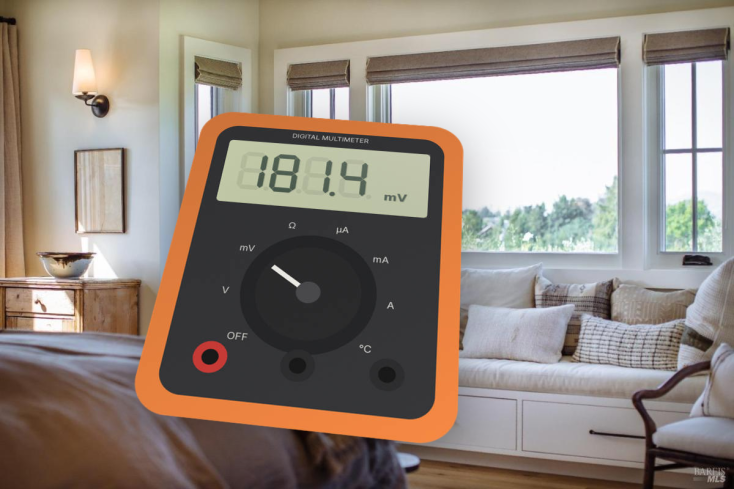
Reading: mV 181.4
